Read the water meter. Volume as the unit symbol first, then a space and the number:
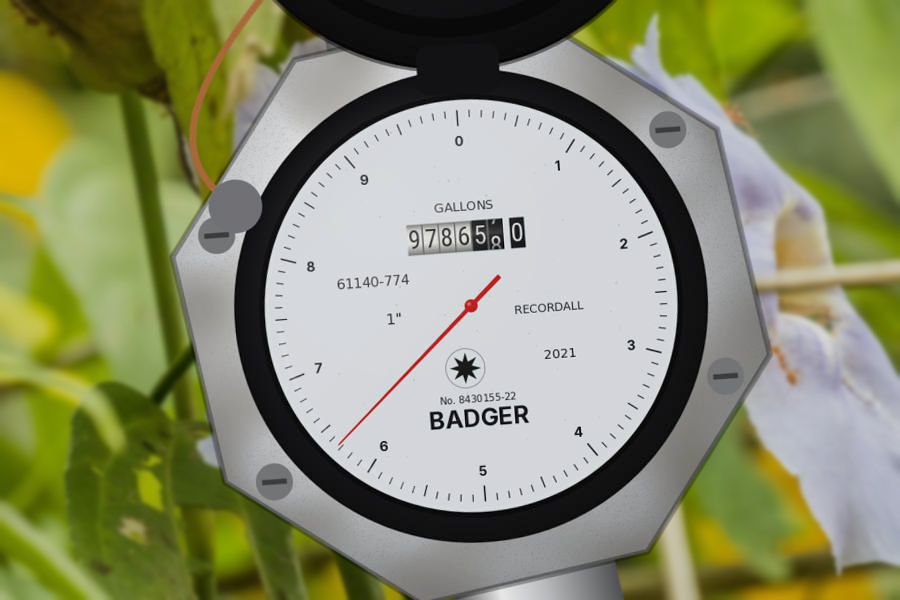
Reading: gal 9786576.3
